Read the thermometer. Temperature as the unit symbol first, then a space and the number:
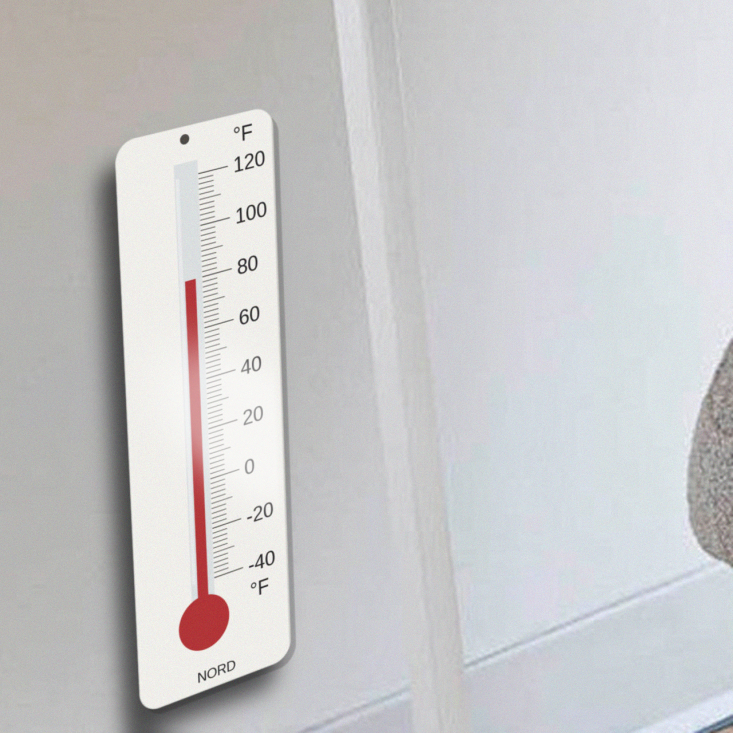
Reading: °F 80
